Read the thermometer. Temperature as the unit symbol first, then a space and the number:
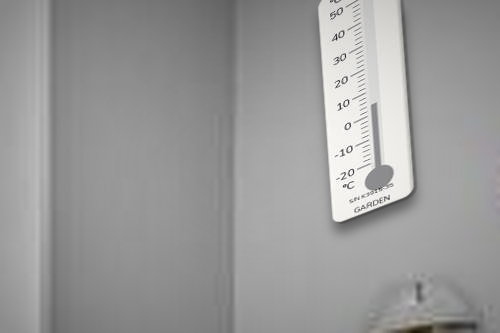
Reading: °C 4
